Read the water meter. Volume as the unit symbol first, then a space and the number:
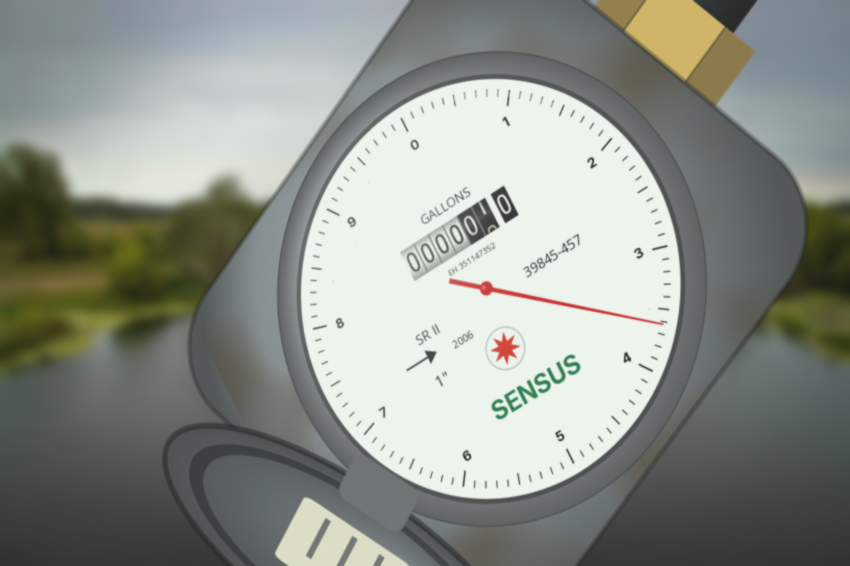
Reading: gal 13.6
